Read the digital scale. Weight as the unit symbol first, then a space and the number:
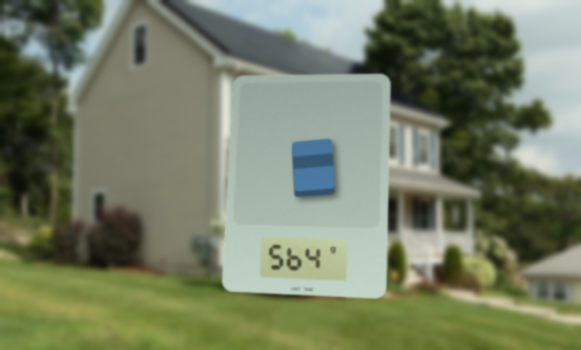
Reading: g 564
